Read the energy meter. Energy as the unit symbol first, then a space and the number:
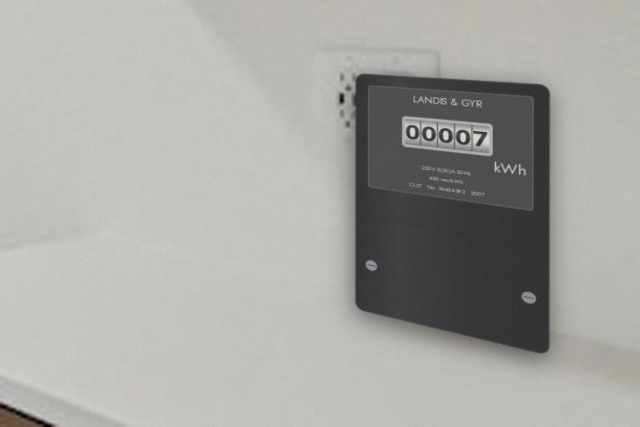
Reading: kWh 7
